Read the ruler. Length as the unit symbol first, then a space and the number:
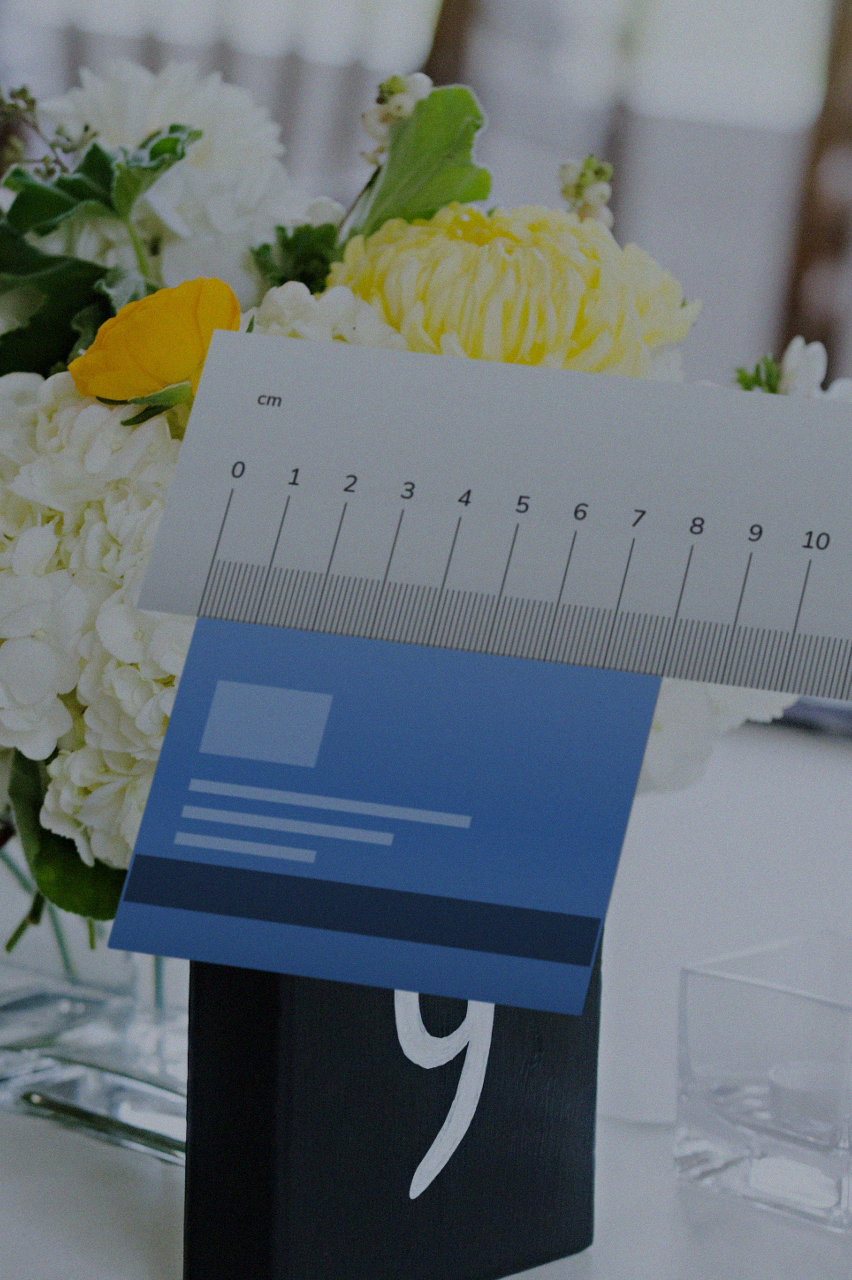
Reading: cm 8
